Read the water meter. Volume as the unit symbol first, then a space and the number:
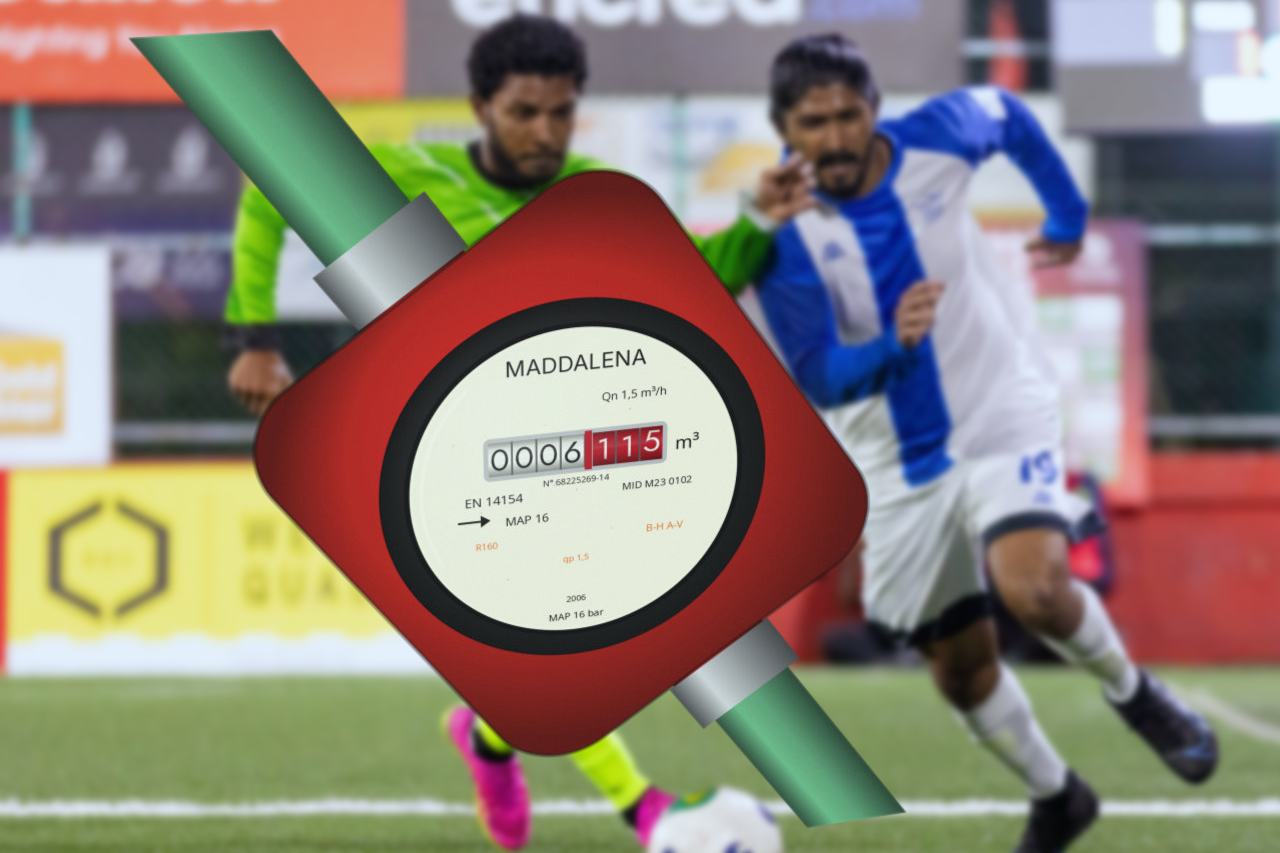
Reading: m³ 6.115
